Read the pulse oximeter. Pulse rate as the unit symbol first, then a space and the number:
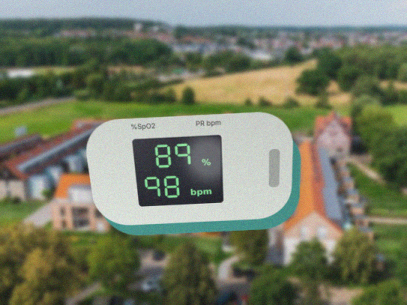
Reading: bpm 98
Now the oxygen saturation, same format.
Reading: % 89
